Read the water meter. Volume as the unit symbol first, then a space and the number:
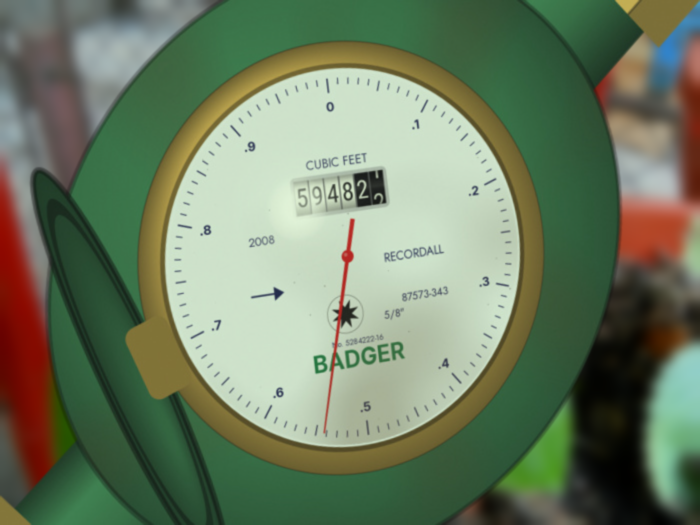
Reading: ft³ 594821.54
